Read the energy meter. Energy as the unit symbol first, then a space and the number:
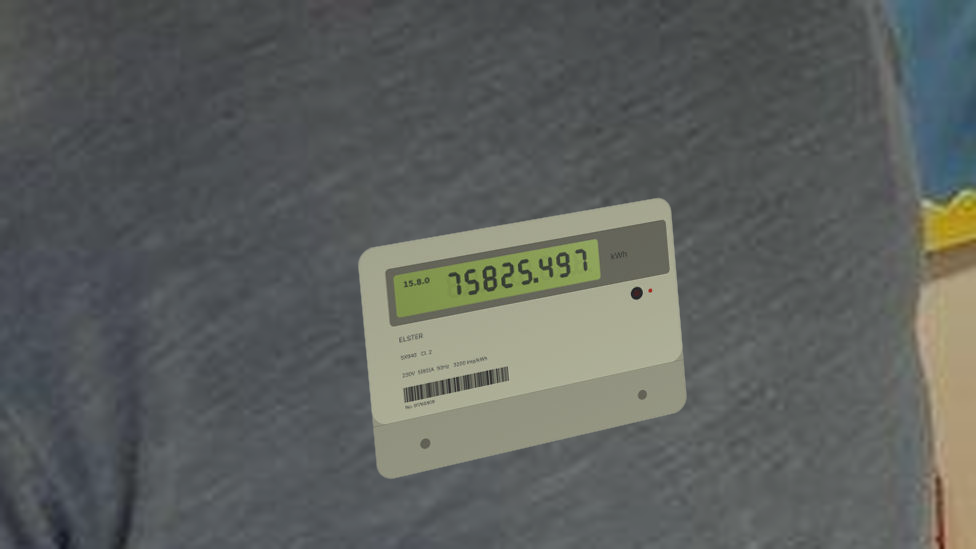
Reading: kWh 75825.497
